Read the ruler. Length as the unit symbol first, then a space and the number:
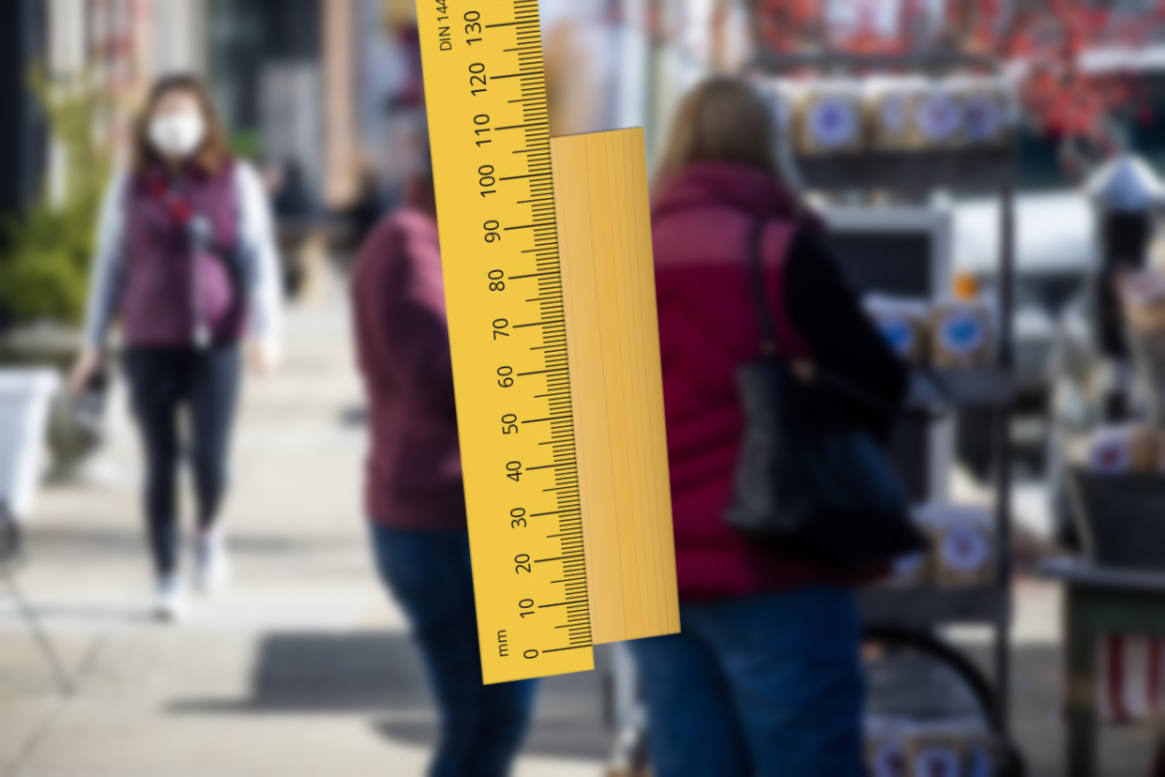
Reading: mm 107
